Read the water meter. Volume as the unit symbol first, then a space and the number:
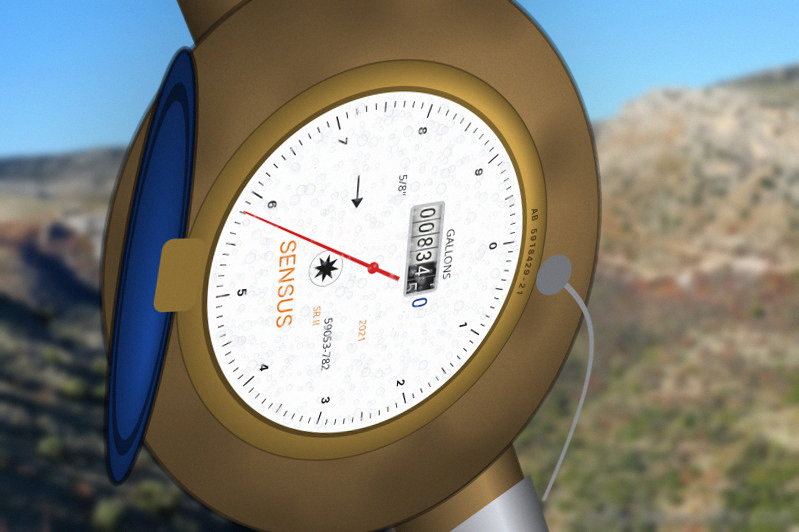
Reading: gal 83445.8
